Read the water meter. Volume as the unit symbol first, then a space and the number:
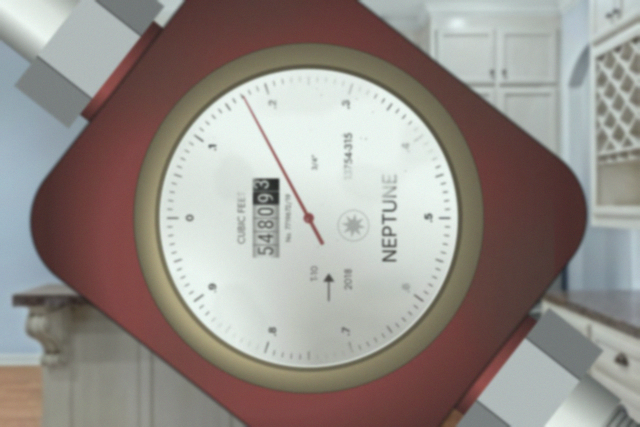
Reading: ft³ 548093.17
